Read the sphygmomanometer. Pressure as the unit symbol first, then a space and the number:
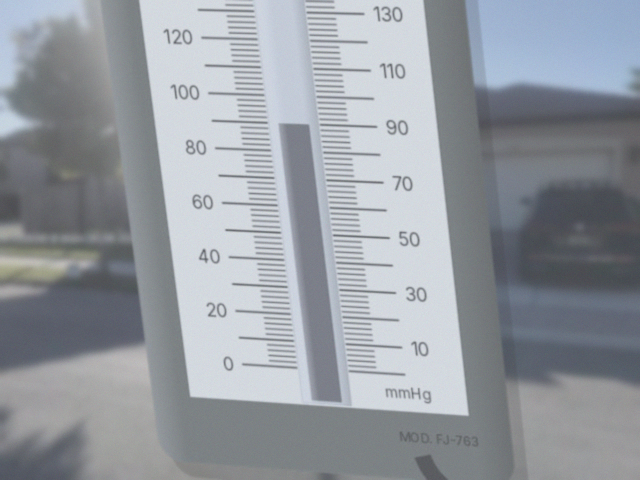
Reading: mmHg 90
